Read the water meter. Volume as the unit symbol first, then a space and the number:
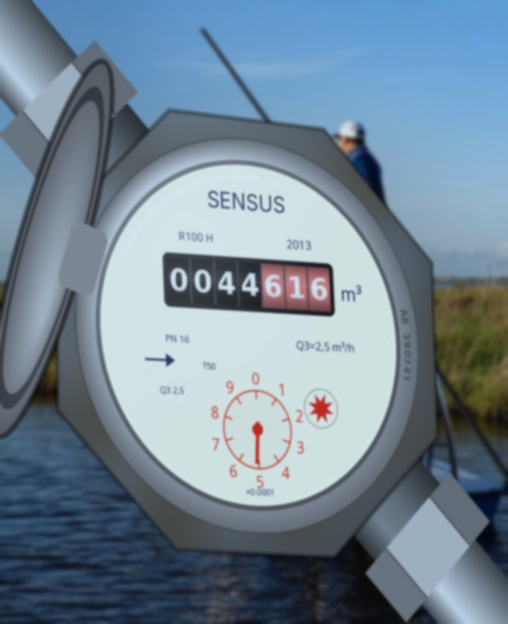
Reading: m³ 44.6165
